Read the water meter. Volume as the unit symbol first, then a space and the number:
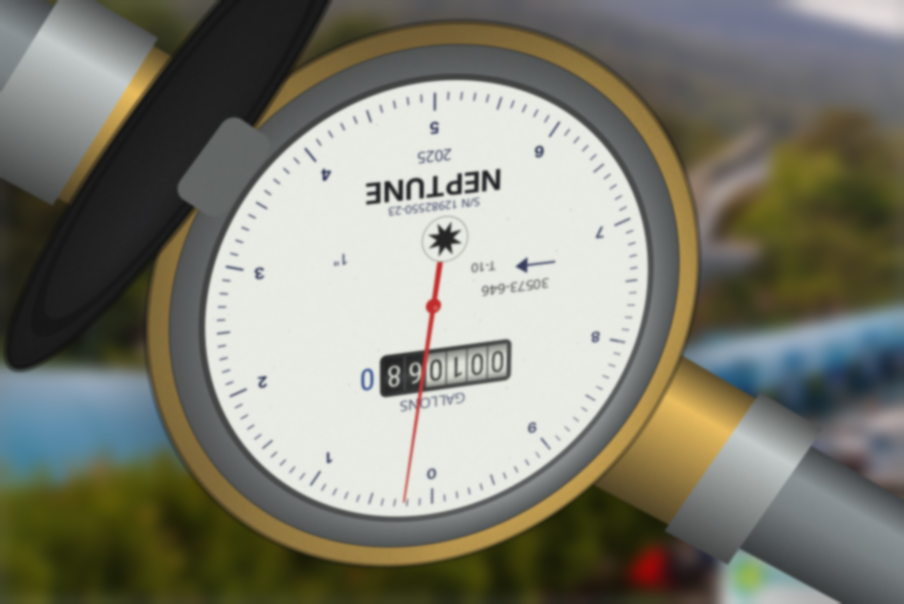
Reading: gal 10680.2
